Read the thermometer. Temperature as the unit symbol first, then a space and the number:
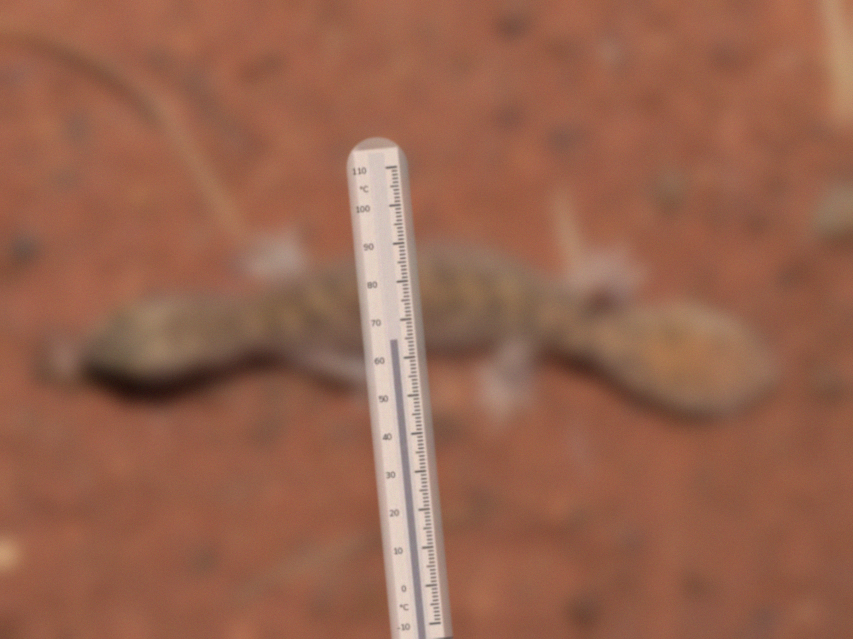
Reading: °C 65
